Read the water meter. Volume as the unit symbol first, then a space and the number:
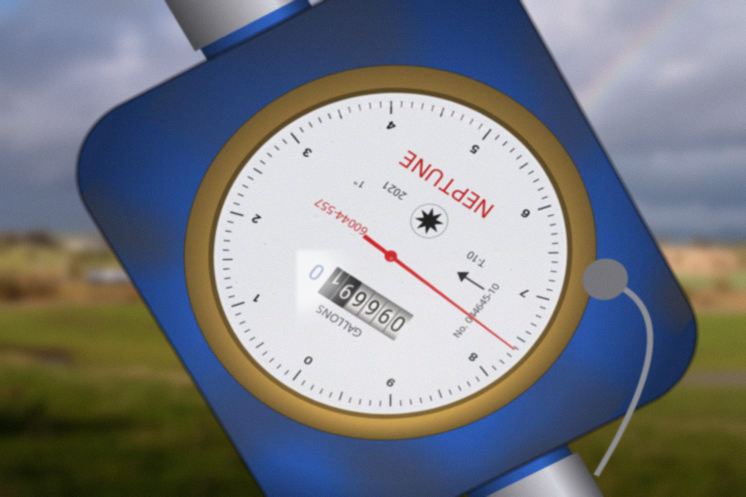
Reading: gal 966907.6
